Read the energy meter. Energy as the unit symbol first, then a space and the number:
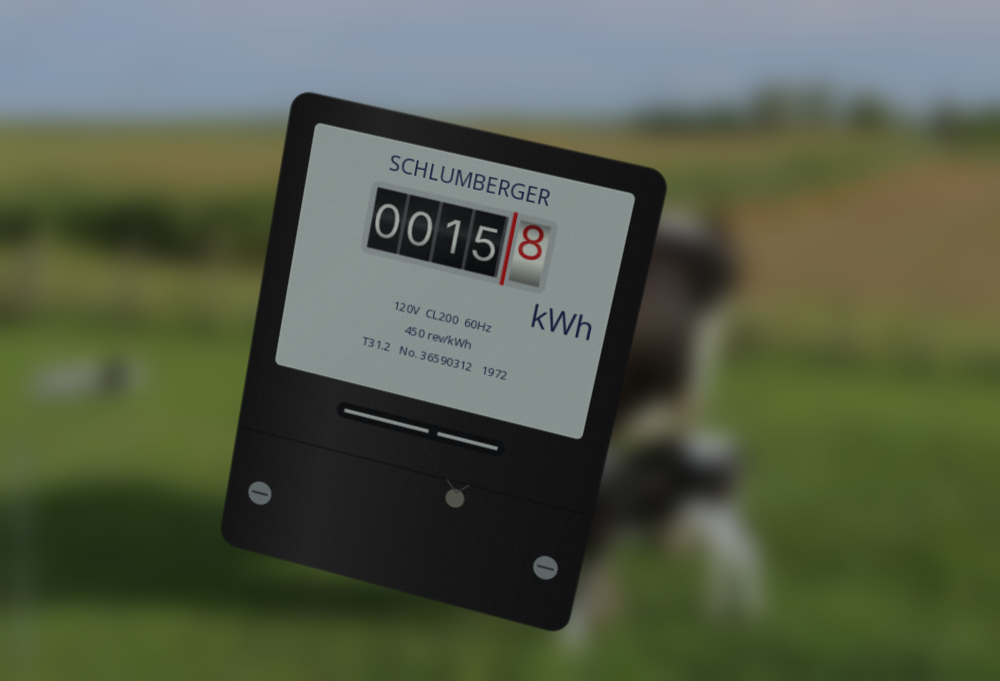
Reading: kWh 15.8
